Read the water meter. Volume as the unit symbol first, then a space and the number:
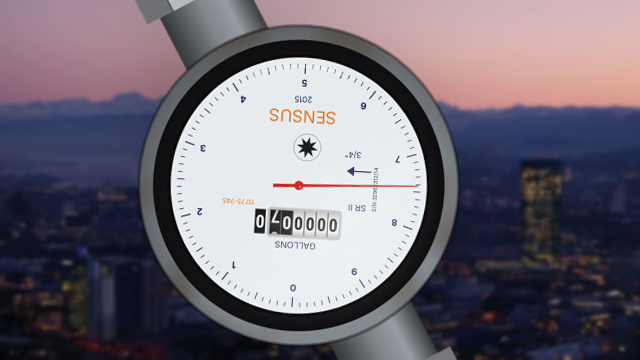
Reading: gal 67.4
